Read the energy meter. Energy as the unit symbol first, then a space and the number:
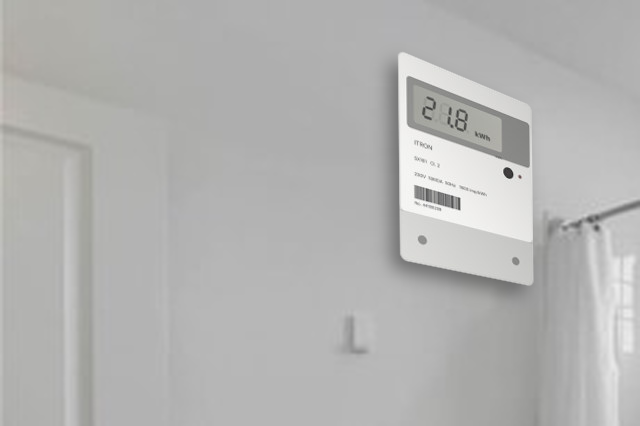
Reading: kWh 21.8
